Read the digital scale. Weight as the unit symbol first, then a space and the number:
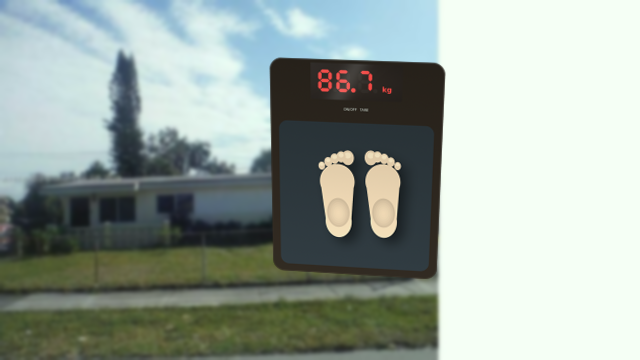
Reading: kg 86.7
